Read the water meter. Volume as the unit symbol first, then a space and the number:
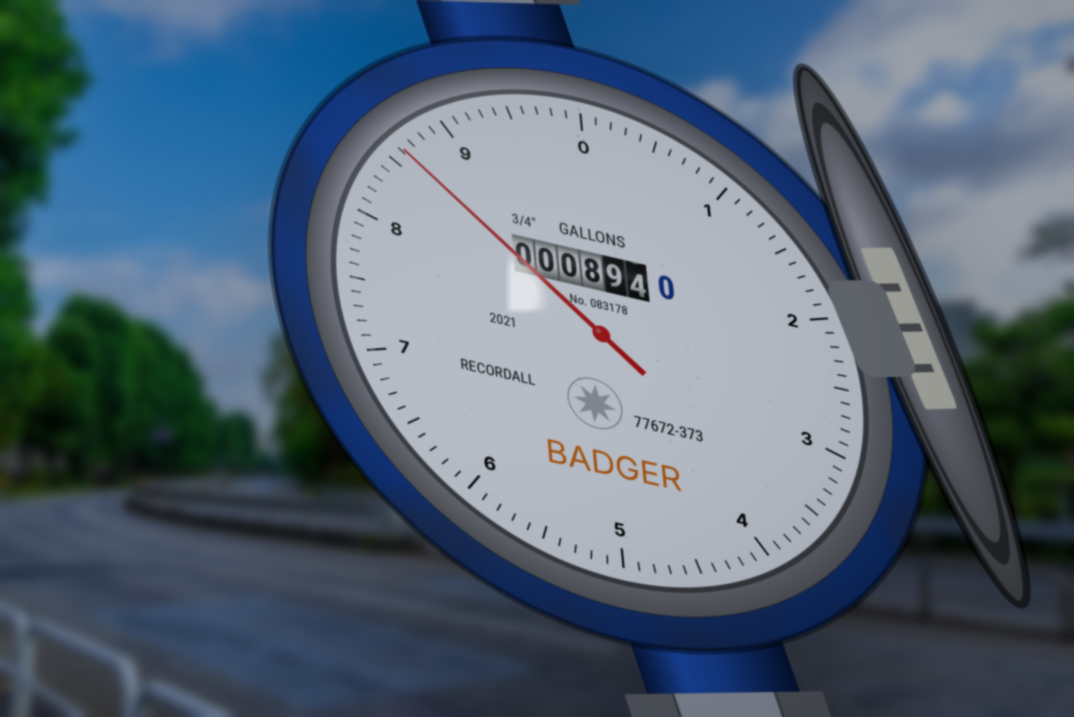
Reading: gal 8938.6
